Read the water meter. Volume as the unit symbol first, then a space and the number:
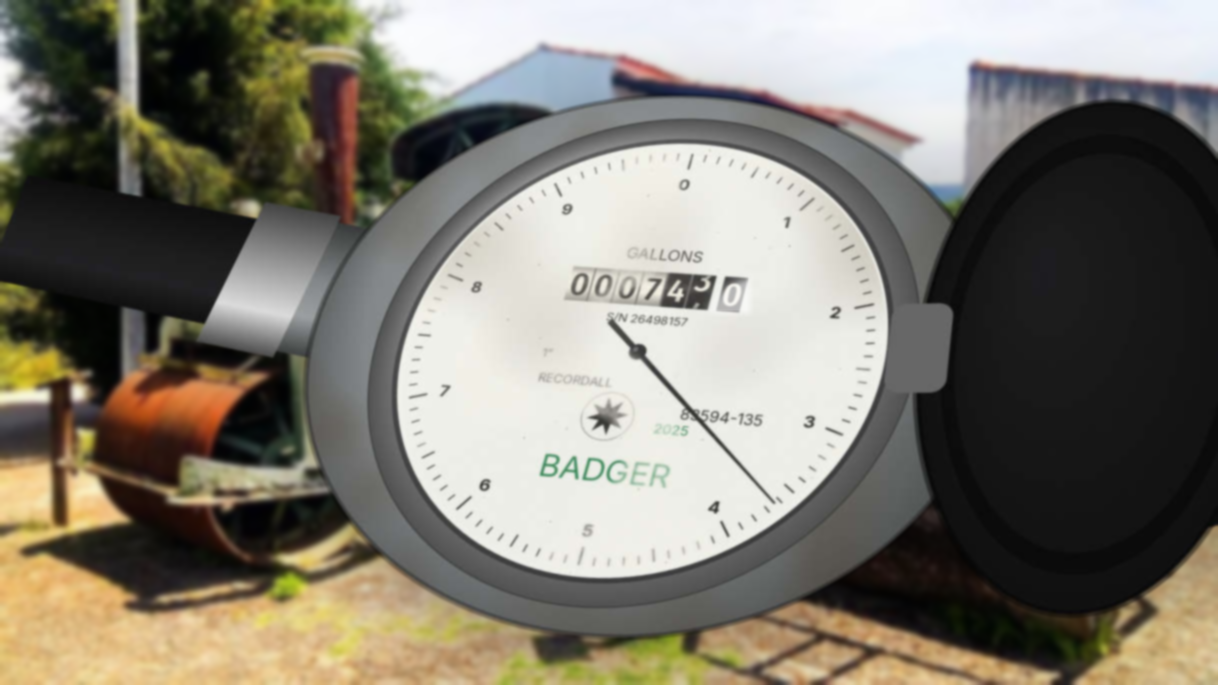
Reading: gal 7433.6
